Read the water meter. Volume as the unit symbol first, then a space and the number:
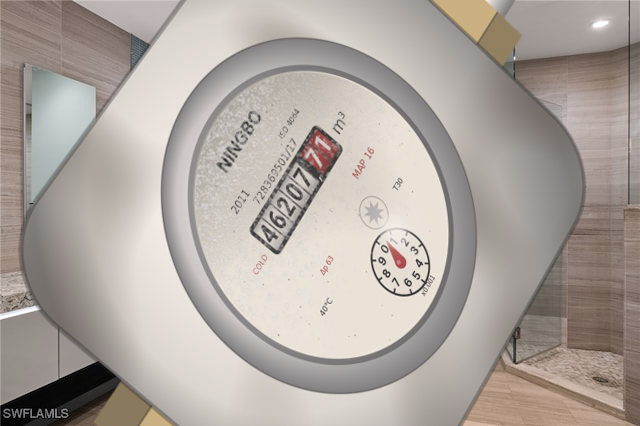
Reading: m³ 46207.710
